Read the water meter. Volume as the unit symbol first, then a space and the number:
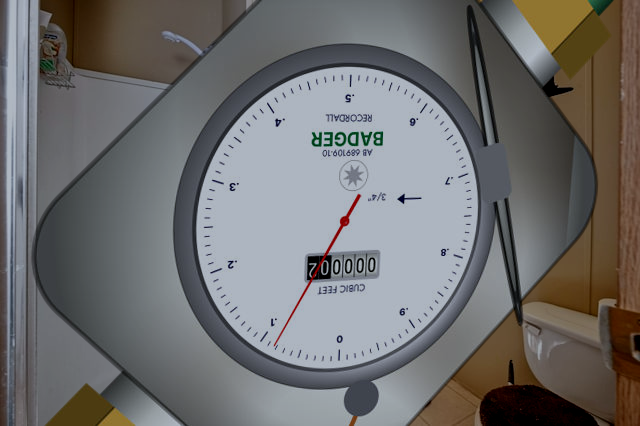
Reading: ft³ 2.08
